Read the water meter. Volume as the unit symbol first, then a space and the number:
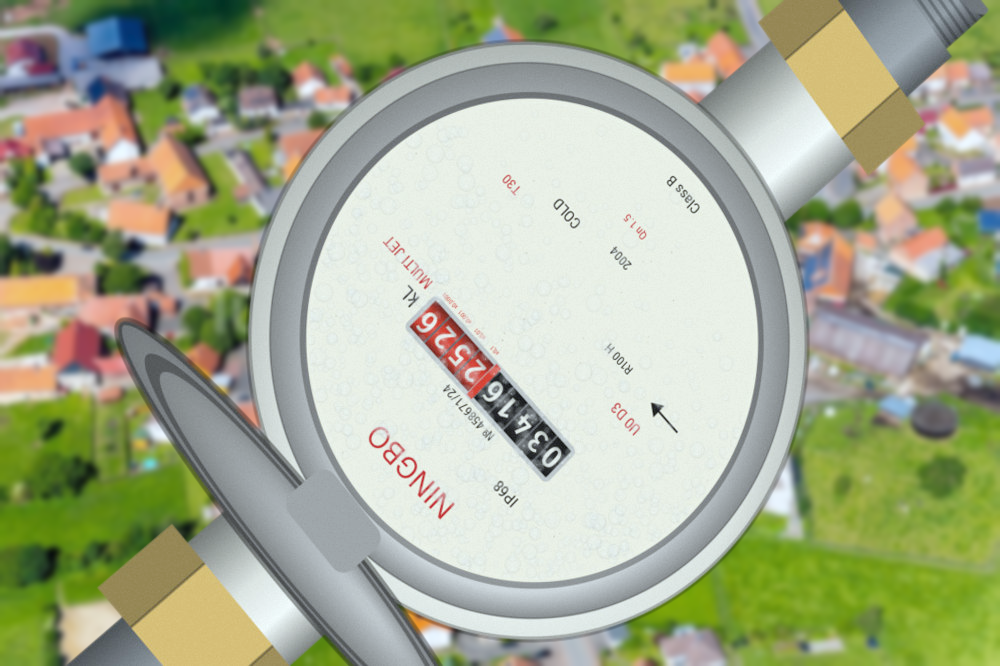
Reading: kL 3416.2526
